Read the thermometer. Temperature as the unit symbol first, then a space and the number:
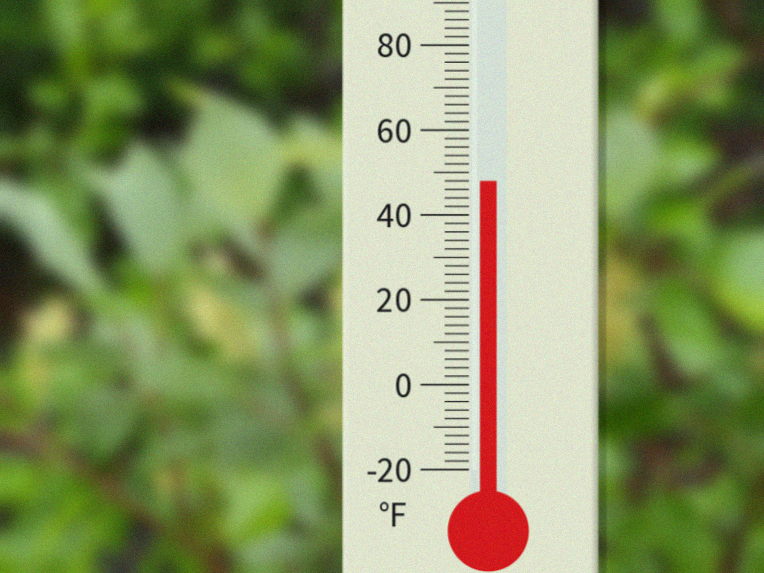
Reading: °F 48
